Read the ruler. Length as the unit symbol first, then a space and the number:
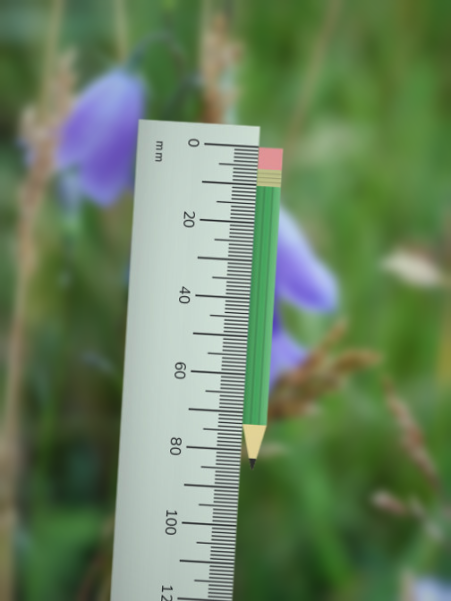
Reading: mm 85
